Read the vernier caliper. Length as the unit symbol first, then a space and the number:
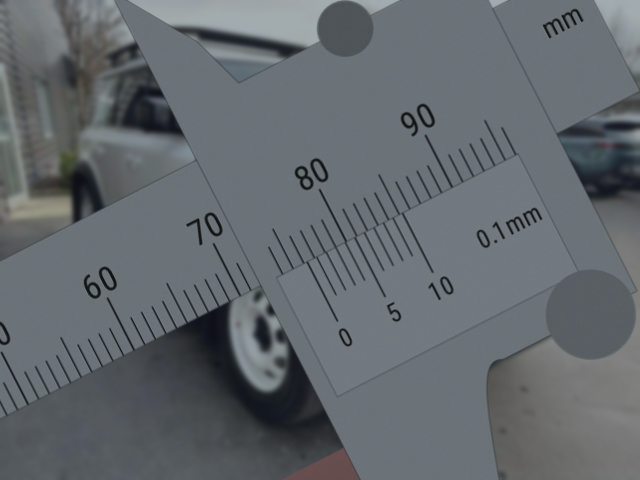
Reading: mm 76.3
